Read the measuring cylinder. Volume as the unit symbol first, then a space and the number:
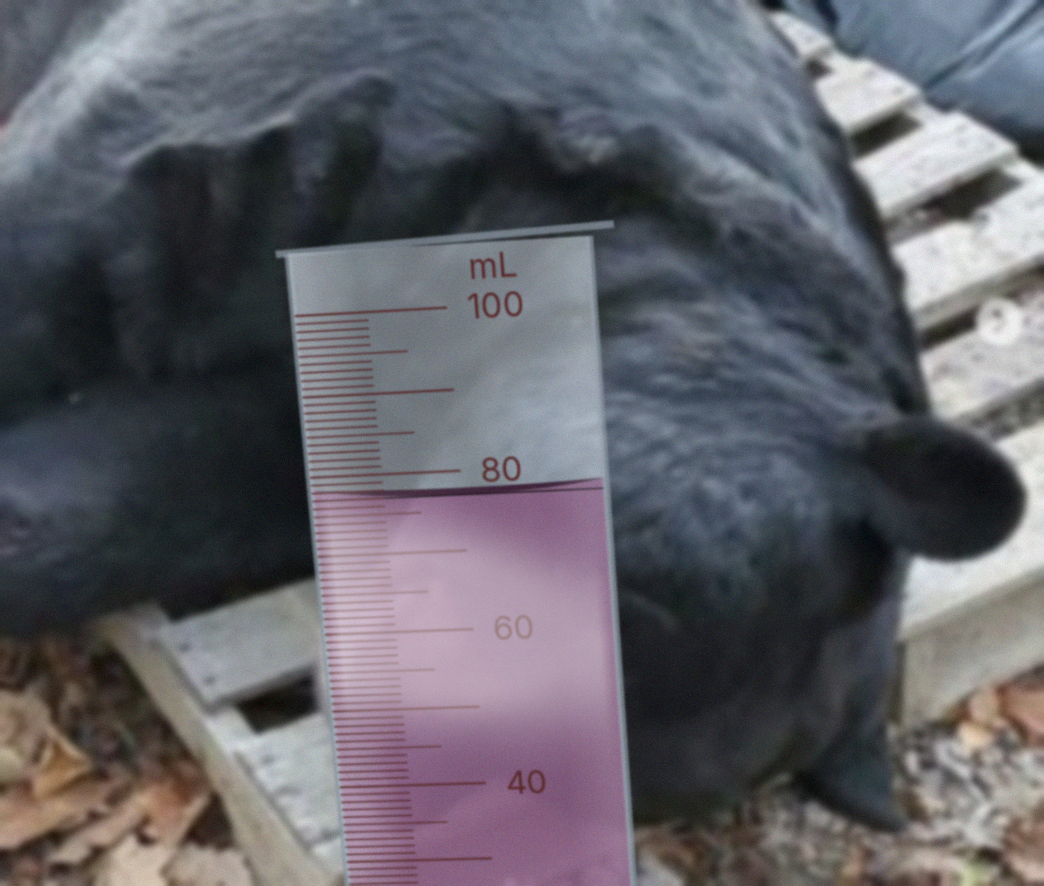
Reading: mL 77
